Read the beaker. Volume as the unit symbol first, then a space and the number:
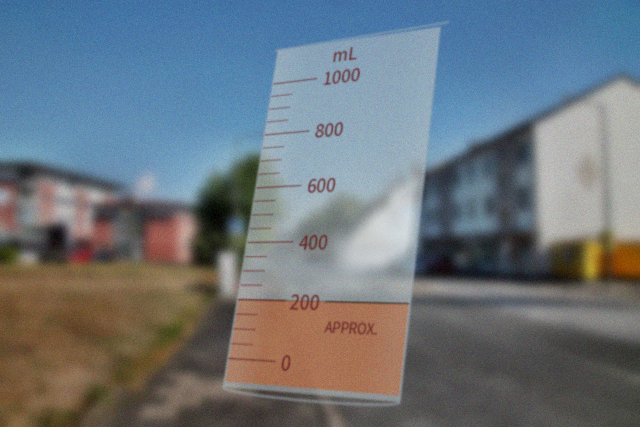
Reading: mL 200
